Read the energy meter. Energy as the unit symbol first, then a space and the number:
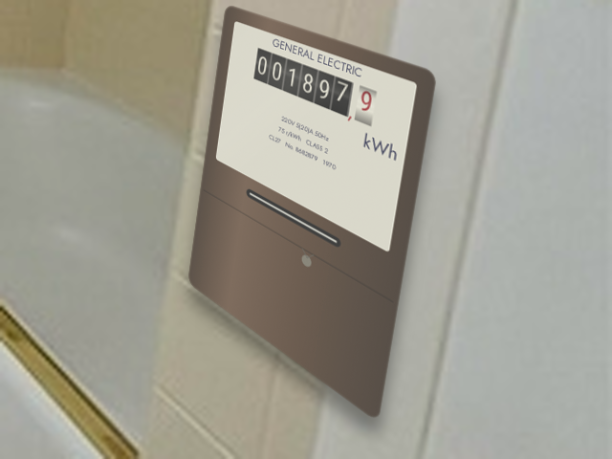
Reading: kWh 1897.9
